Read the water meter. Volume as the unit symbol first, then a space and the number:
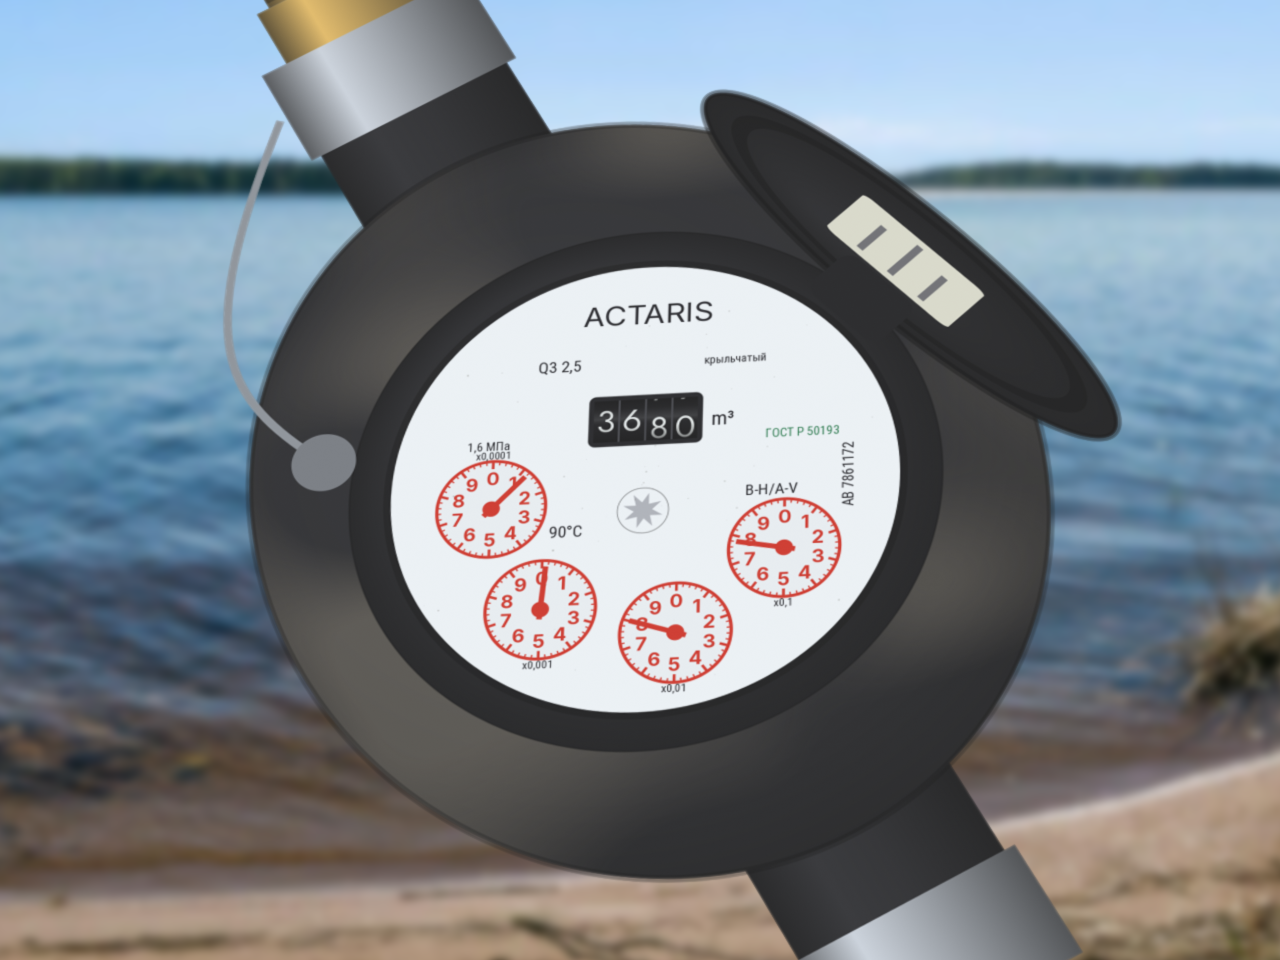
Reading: m³ 3679.7801
